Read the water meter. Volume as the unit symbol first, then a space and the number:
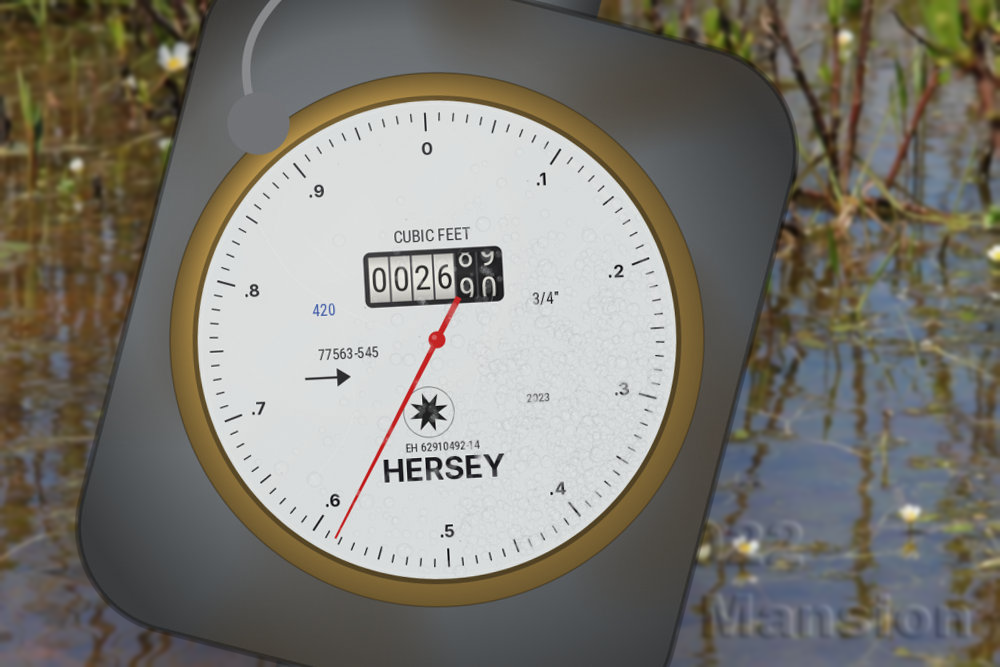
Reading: ft³ 2689.58
